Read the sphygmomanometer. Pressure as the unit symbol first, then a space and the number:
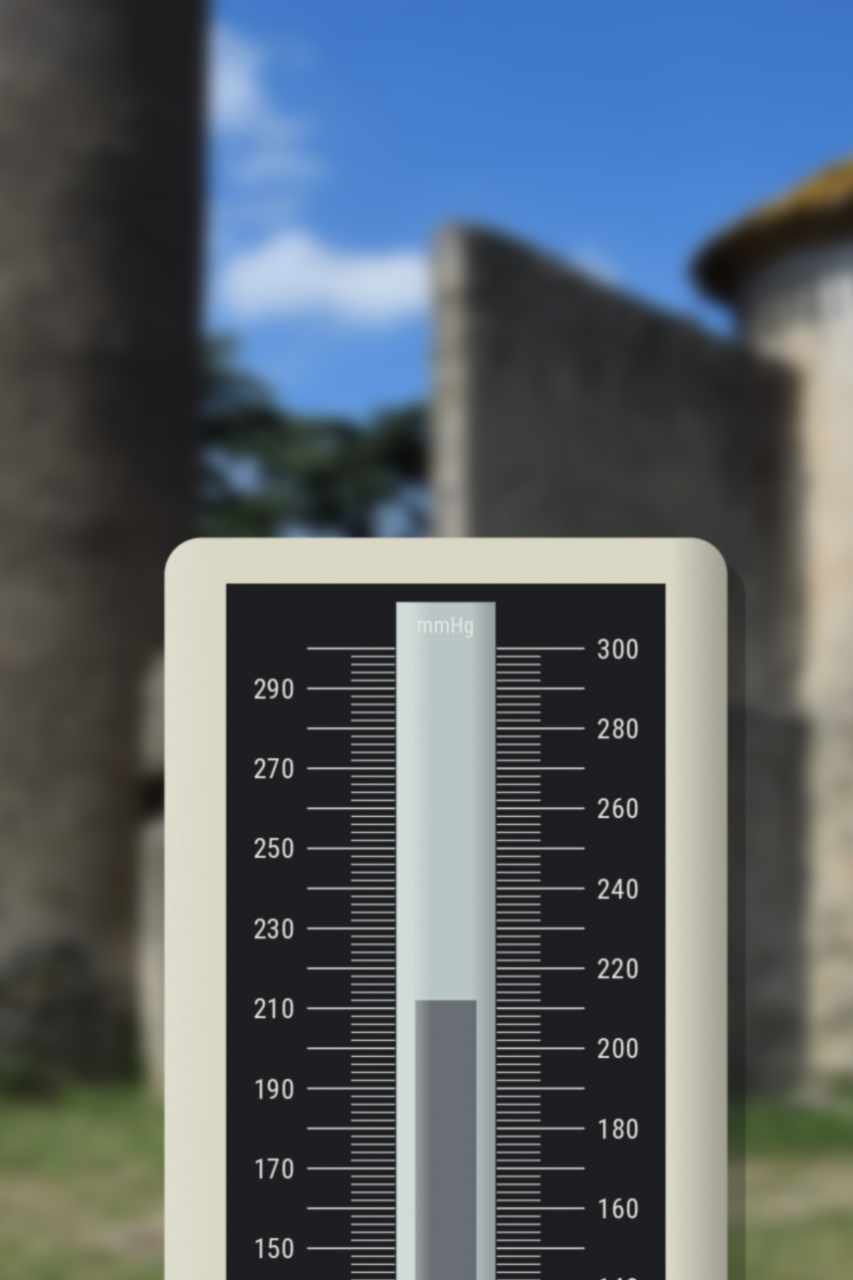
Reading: mmHg 212
